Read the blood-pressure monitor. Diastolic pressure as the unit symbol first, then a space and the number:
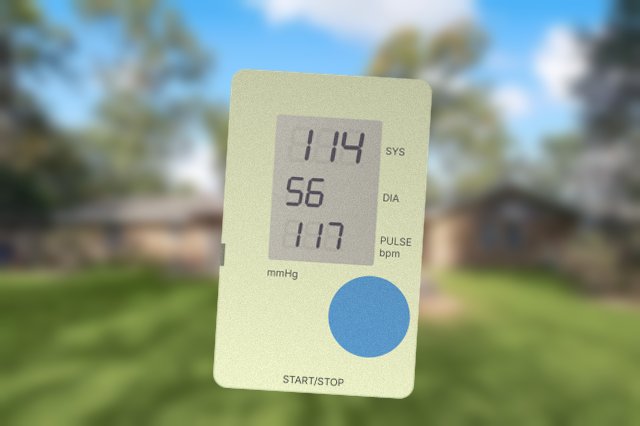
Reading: mmHg 56
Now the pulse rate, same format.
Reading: bpm 117
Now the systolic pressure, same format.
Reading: mmHg 114
